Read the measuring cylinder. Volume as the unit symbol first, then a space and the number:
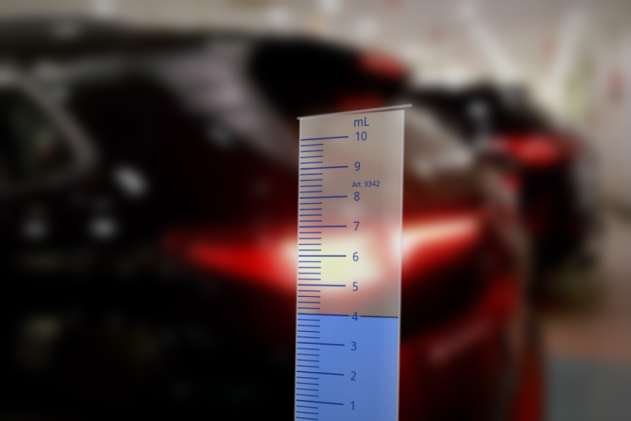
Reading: mL 4
